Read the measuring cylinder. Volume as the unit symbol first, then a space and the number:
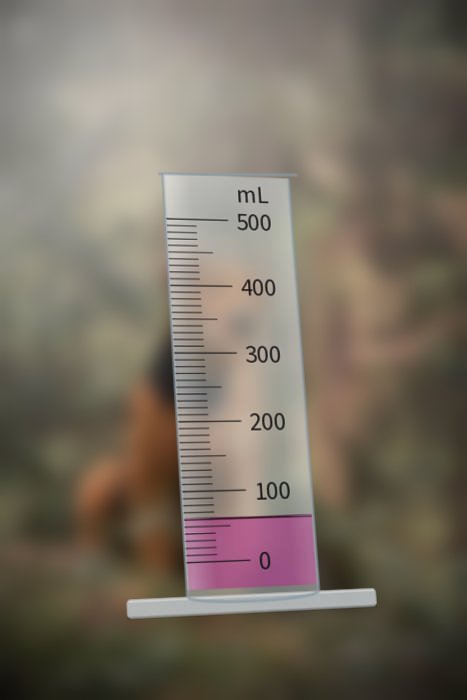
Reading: mL 60
